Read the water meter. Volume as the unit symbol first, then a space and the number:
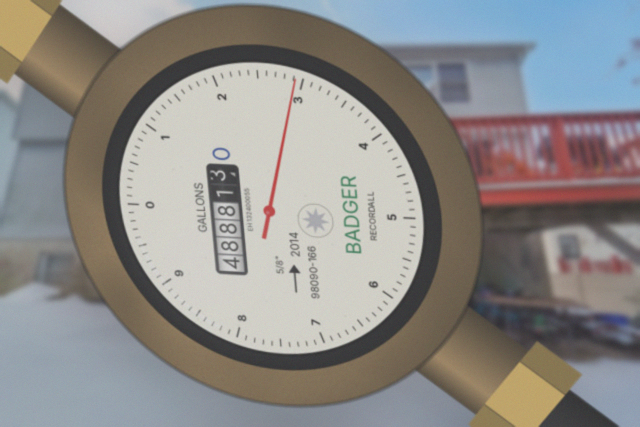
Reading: gal 4888132.9
